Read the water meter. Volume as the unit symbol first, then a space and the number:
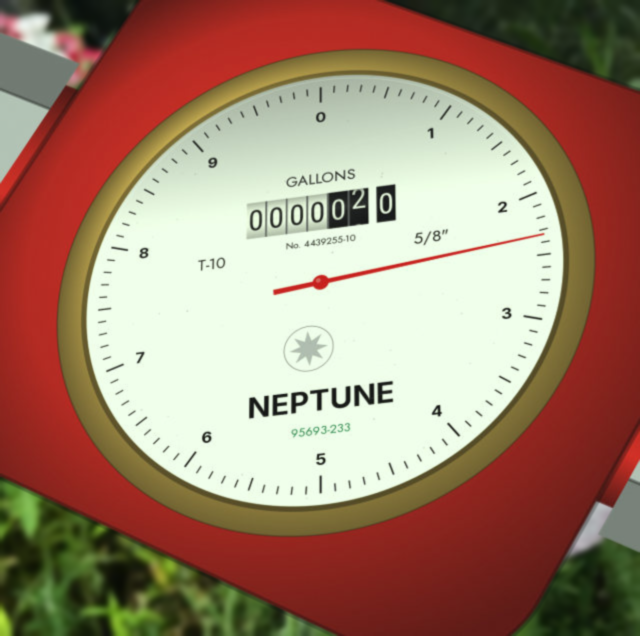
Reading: gal 22.3
